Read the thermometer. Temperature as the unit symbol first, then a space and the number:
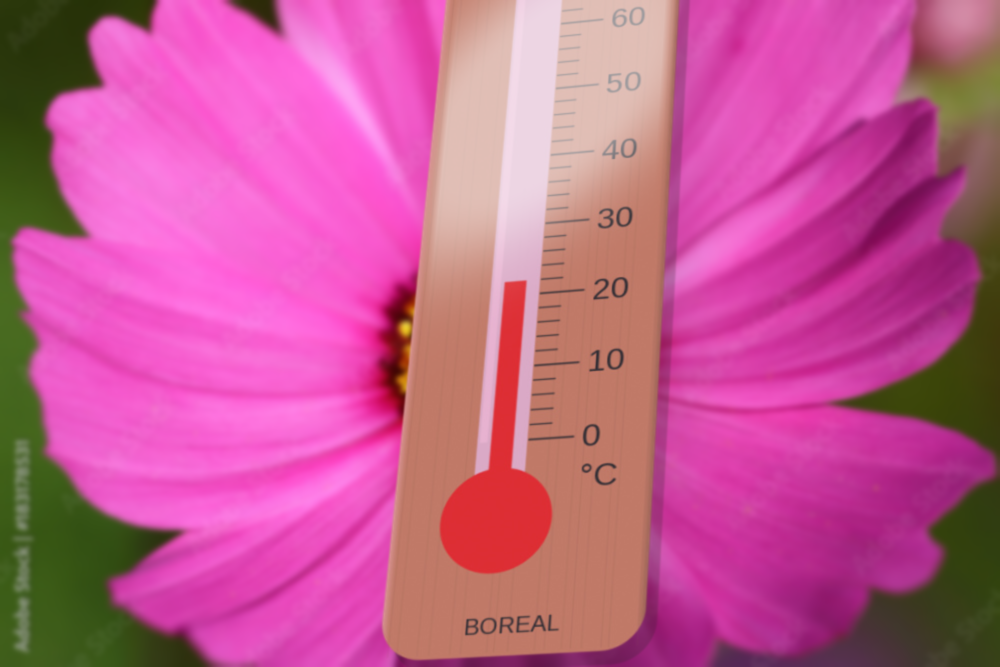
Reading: °C 22
